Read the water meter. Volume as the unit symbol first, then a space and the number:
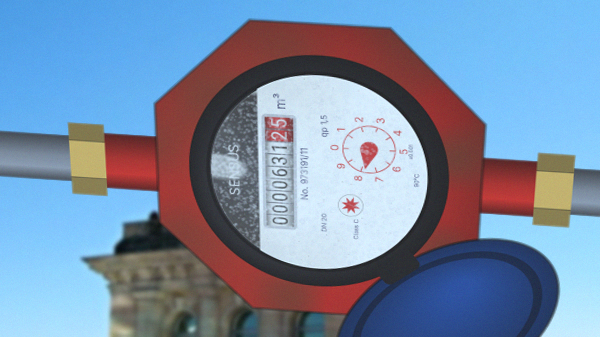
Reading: m³ 631.257
